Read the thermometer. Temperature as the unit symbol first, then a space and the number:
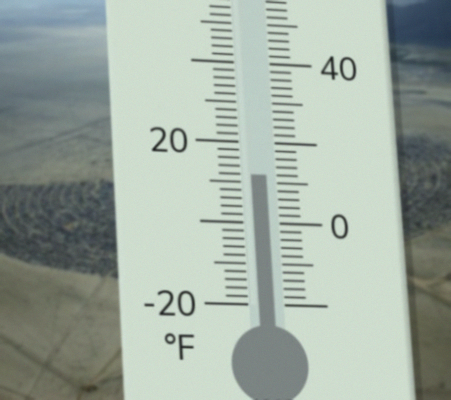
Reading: °F 12
